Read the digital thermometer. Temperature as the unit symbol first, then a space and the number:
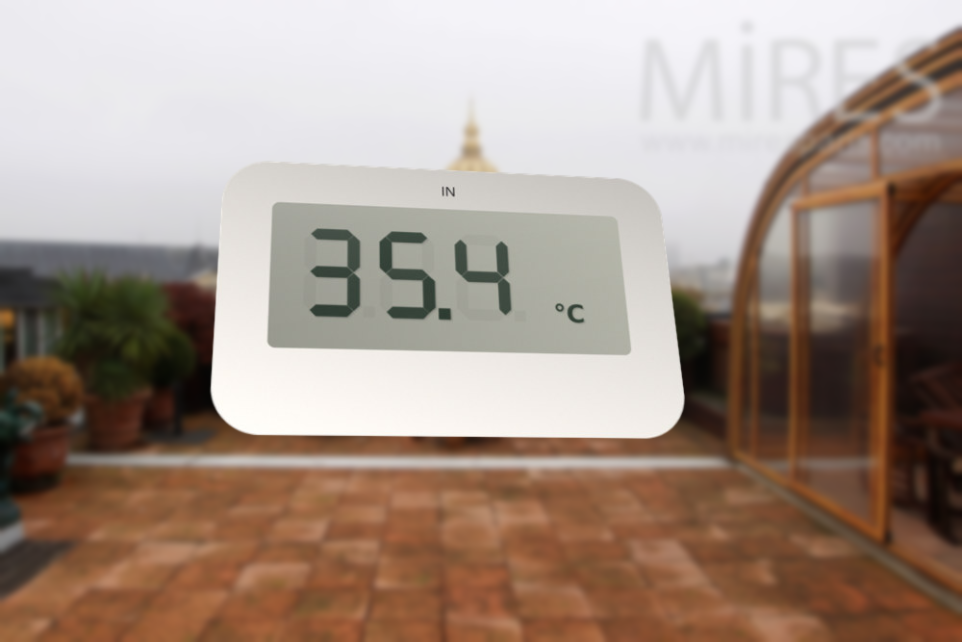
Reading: °C 35.4
